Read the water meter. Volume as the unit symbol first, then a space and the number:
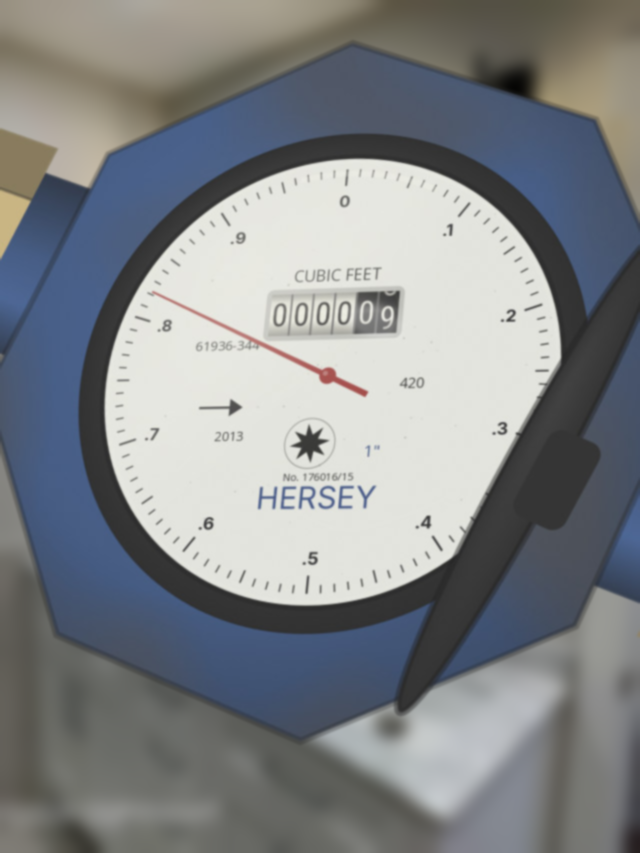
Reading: ft³ 8.82
